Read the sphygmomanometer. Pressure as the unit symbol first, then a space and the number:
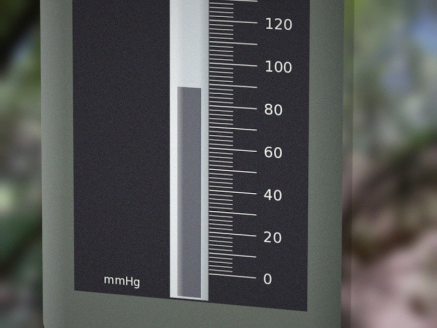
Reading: mmHg 88
